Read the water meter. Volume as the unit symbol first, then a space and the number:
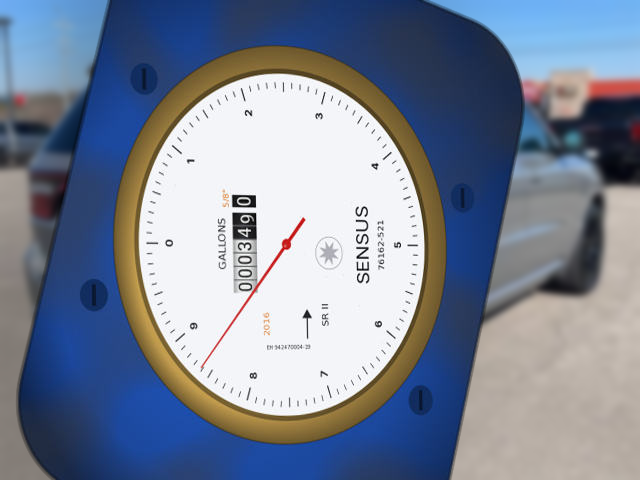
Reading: gal 3488.6
